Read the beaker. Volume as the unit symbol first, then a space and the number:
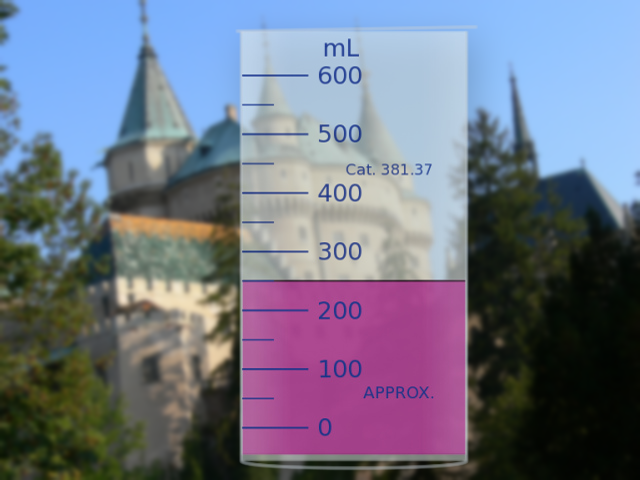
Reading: mL 250
